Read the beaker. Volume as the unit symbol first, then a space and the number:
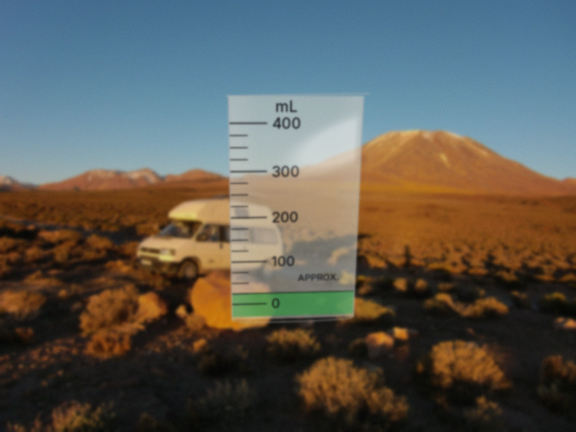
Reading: mL 25
